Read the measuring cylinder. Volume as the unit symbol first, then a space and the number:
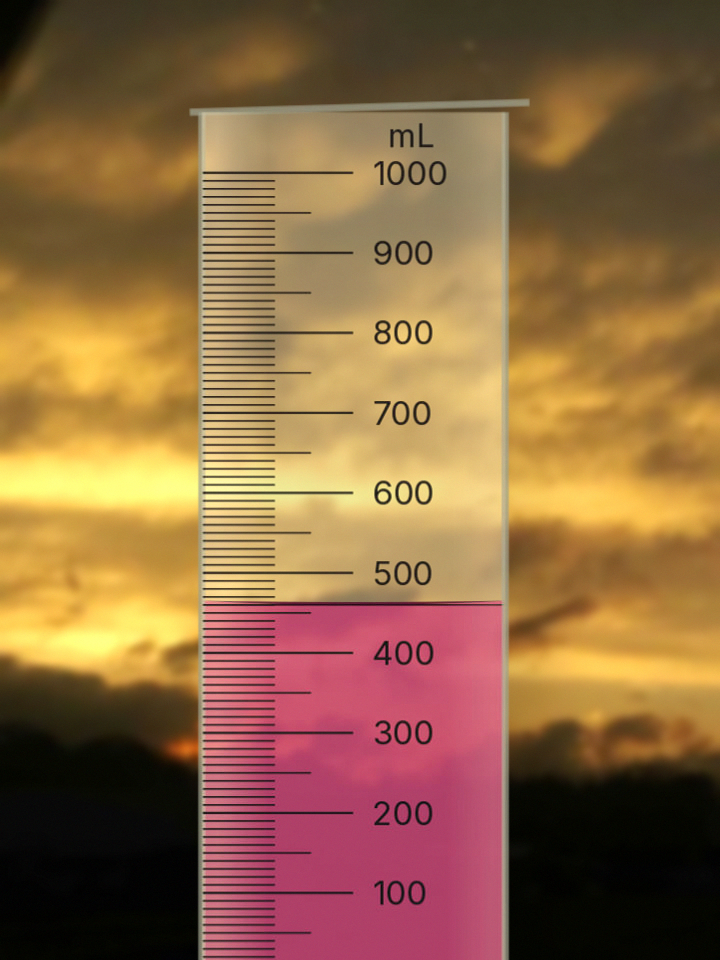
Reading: mL 460
